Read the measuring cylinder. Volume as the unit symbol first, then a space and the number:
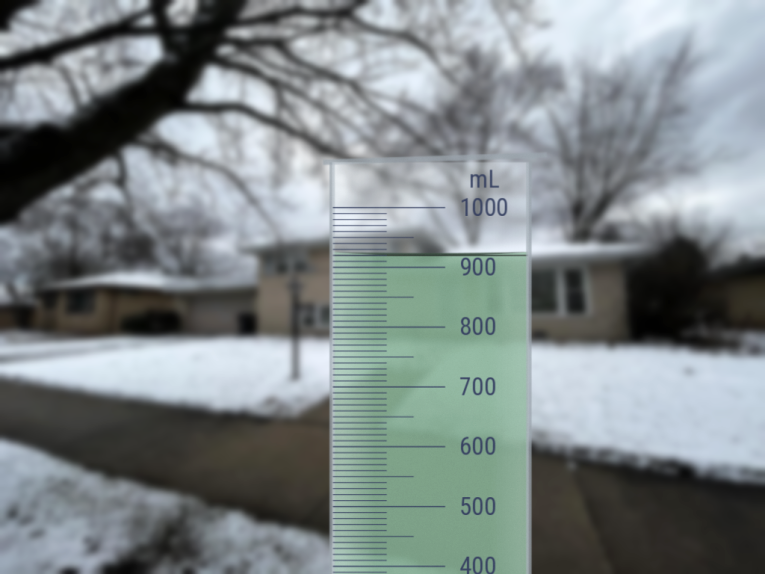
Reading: mL 920
